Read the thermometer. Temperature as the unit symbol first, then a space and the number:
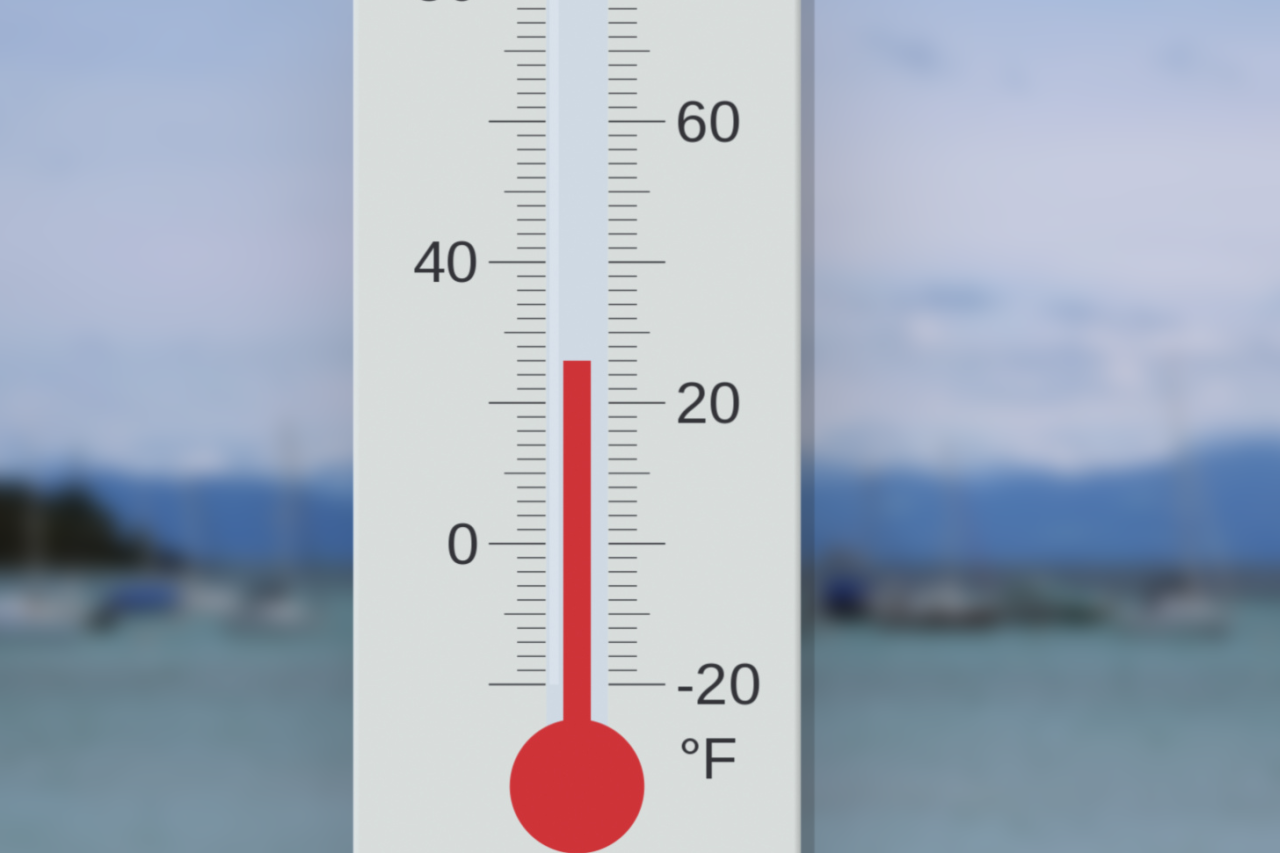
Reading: °F 26
